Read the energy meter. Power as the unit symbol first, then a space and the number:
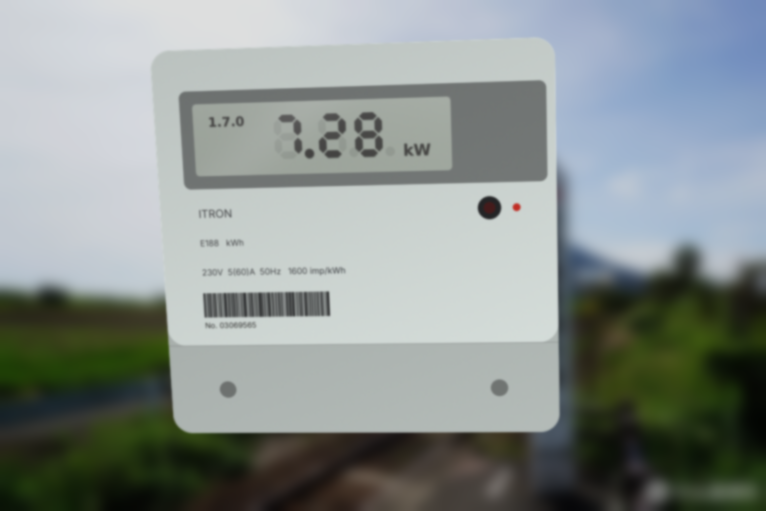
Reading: kW 7.28
